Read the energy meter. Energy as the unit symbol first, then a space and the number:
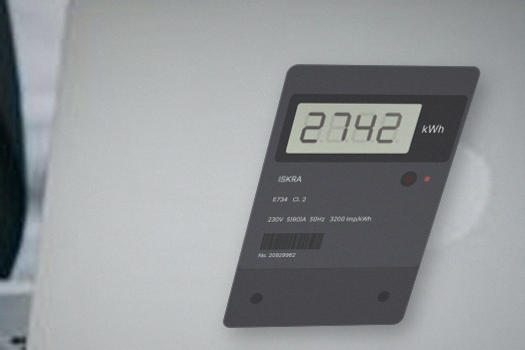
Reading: kWh 2742
